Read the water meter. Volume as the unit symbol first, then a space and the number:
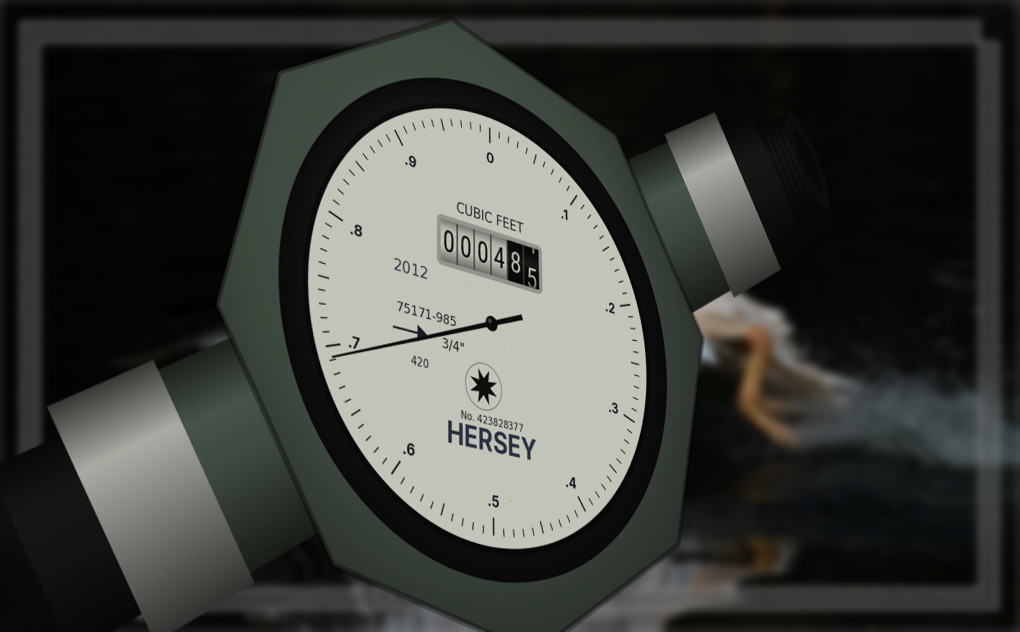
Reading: ft³ 484.69
